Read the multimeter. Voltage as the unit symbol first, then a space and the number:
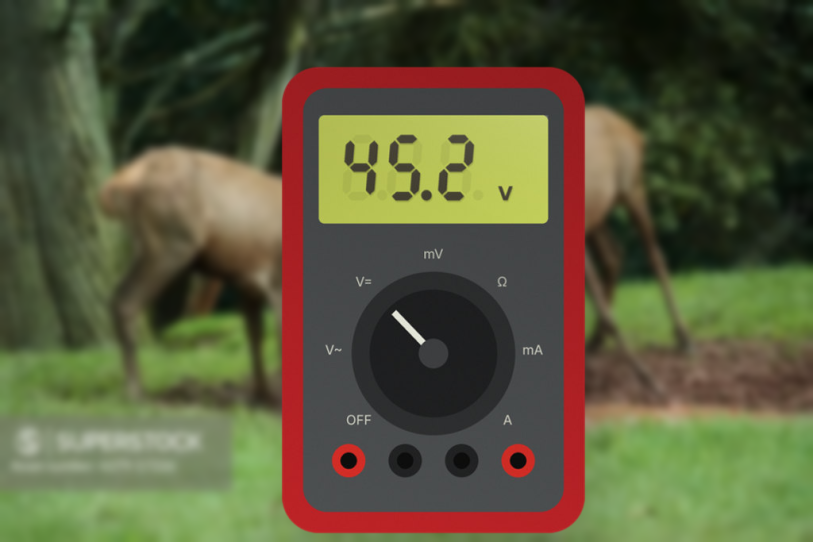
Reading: V 45.2
